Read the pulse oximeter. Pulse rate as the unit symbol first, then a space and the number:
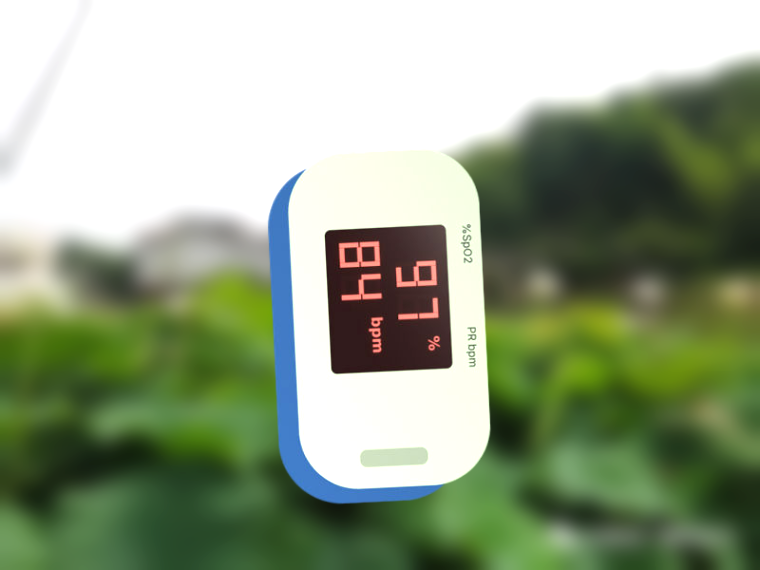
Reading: bpm 84
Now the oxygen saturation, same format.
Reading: % 97
